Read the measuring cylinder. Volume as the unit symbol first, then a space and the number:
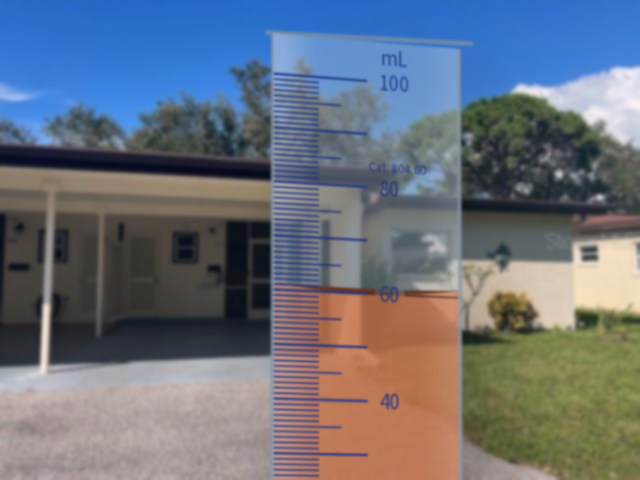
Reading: mL 60
